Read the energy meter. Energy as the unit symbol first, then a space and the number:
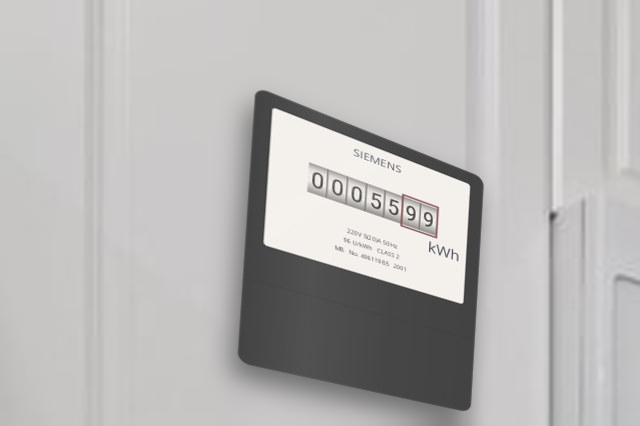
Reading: kWh 55.99
